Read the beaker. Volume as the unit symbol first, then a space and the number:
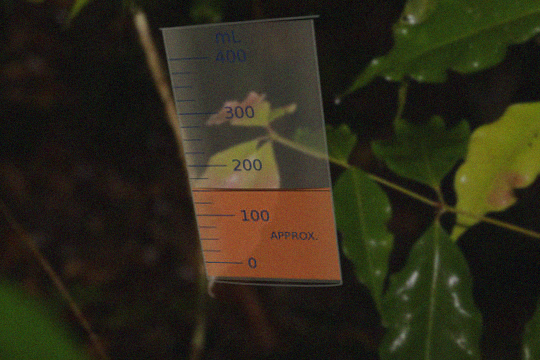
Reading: mL 150
